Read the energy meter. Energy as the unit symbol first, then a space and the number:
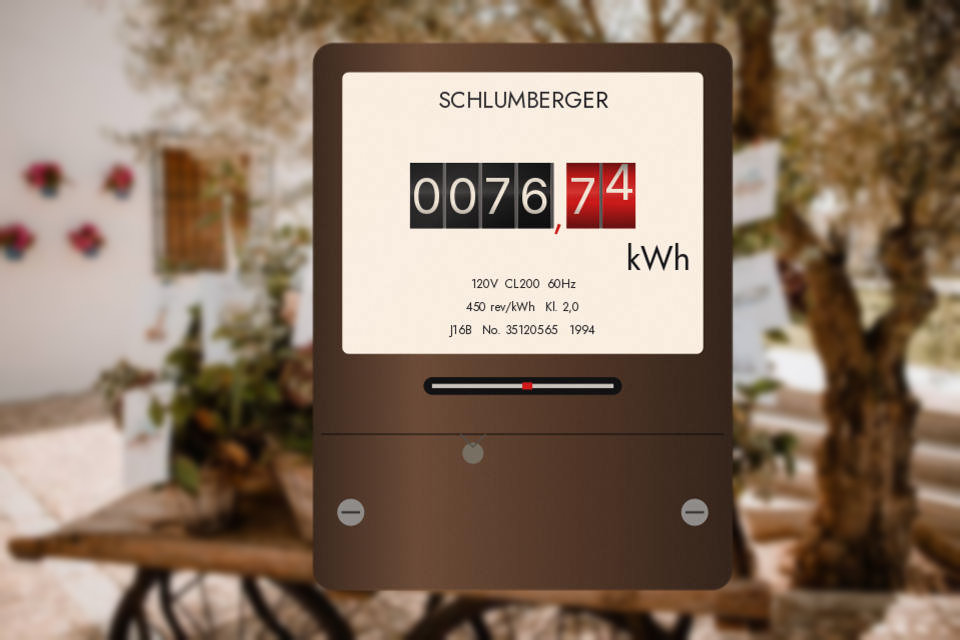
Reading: kWh 76.74
